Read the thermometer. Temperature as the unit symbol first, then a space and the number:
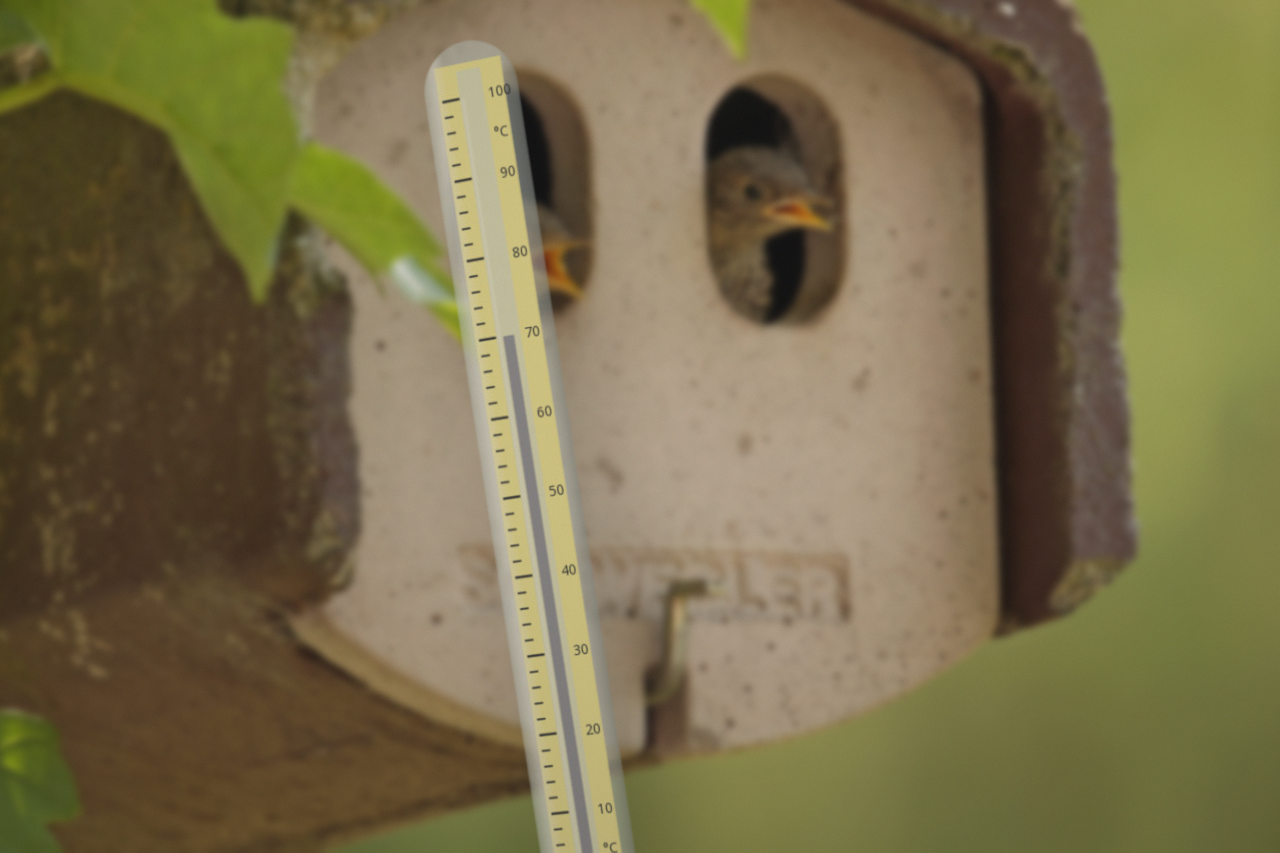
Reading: °C 70
